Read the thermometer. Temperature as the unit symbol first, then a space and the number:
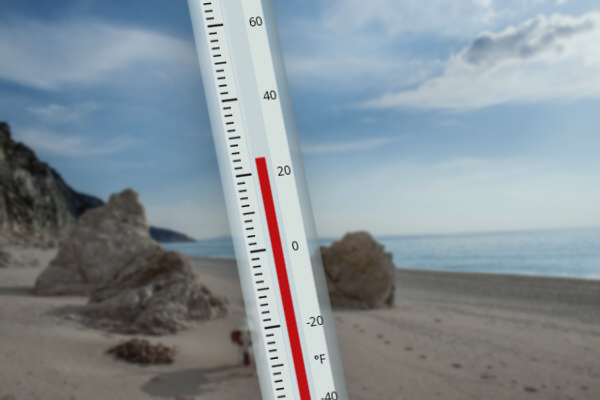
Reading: °F 24
